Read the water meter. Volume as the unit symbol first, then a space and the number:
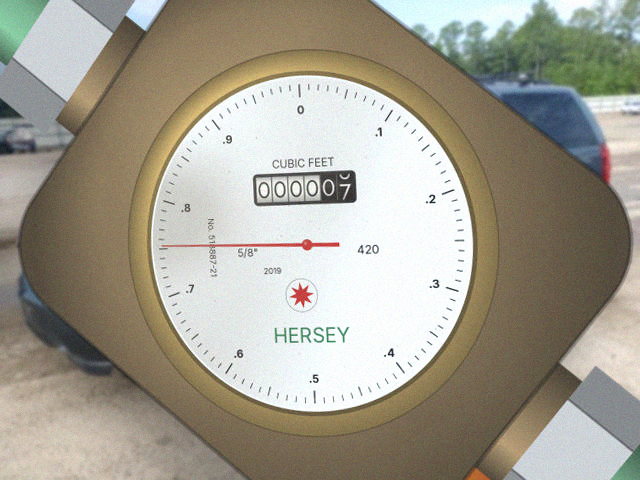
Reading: ft³ 6.75
